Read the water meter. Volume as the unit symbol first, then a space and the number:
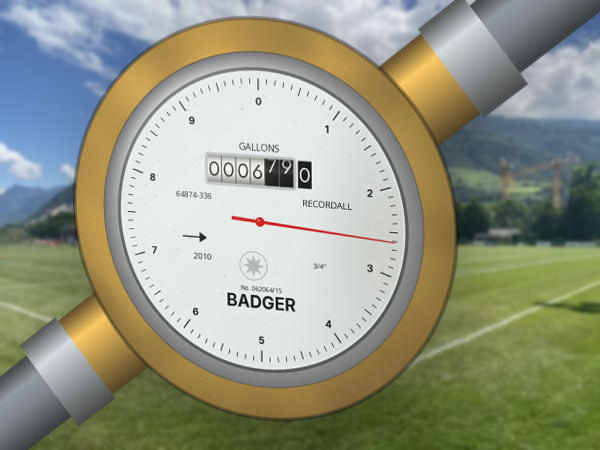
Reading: gal 6792.6
